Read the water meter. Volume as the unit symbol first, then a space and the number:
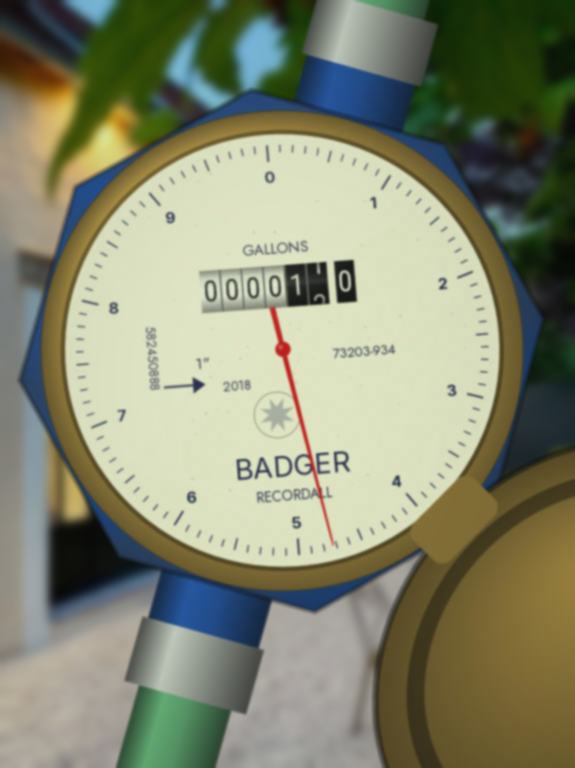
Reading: gal 114.7
